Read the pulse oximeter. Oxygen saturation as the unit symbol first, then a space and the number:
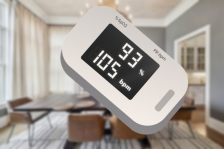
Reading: % 93
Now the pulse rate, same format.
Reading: bpm 105
